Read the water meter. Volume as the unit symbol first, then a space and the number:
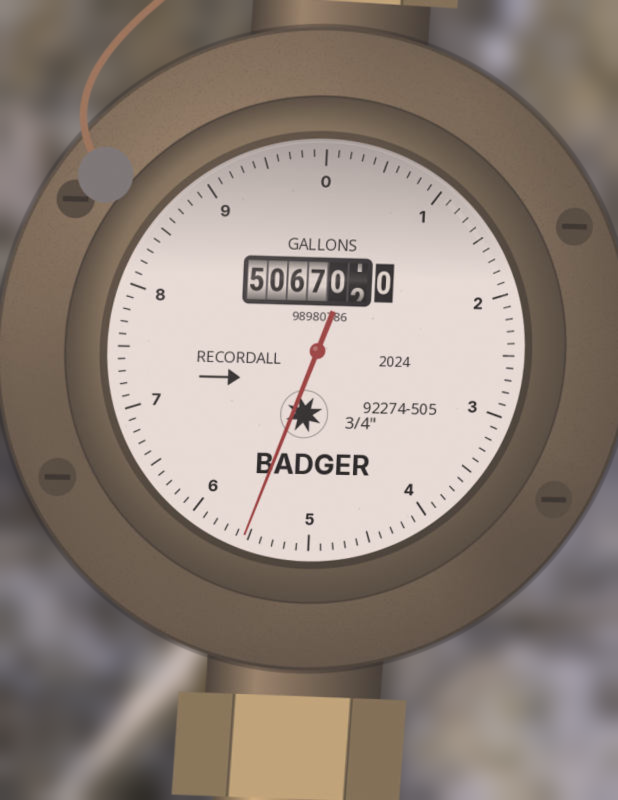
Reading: gal 5067015.5
